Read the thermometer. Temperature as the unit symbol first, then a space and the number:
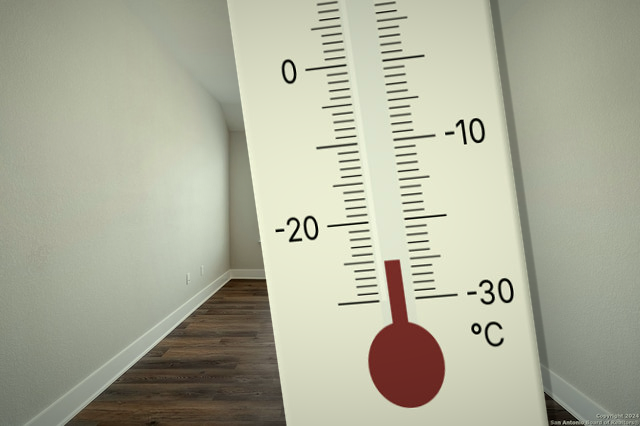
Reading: °C -25
